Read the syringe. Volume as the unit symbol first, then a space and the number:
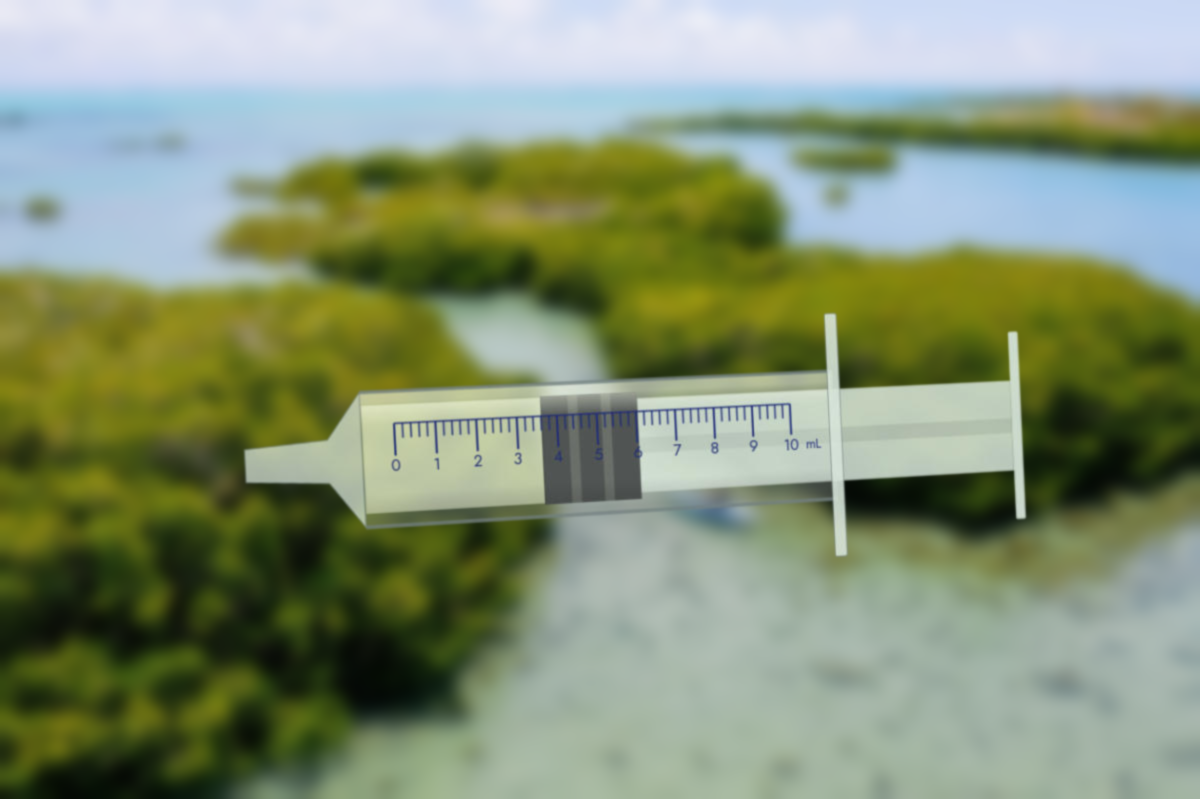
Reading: mL 3.6
